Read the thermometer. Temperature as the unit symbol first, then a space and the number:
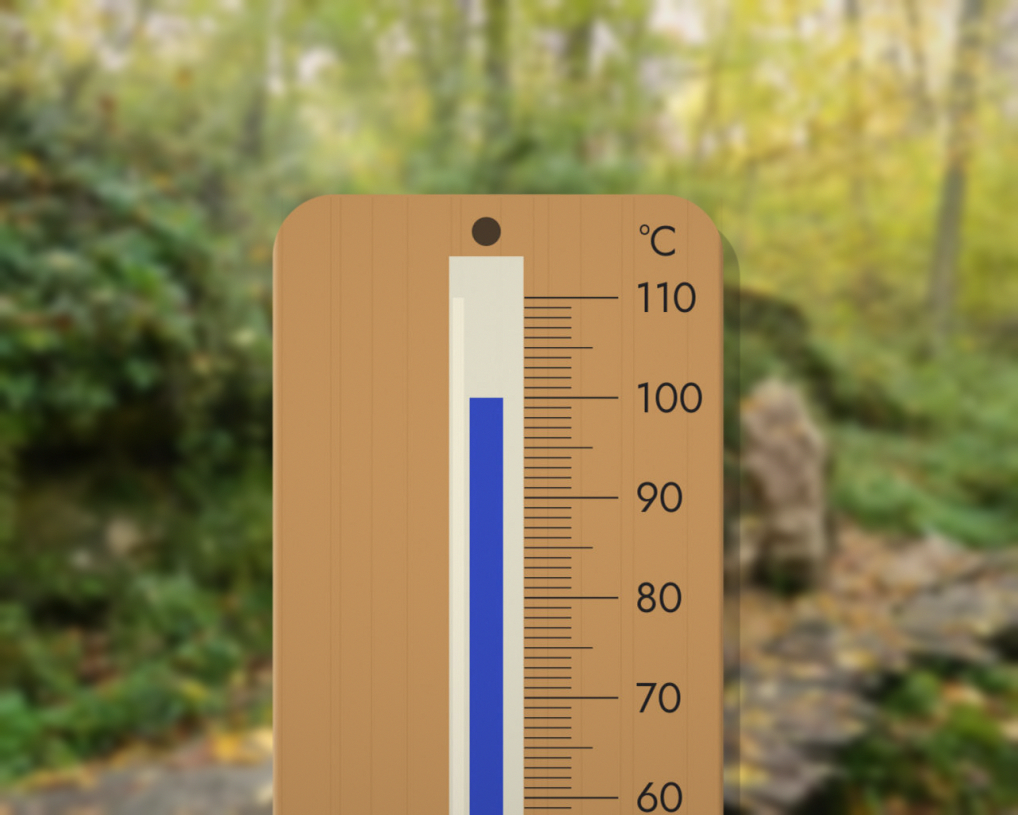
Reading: °C 100
